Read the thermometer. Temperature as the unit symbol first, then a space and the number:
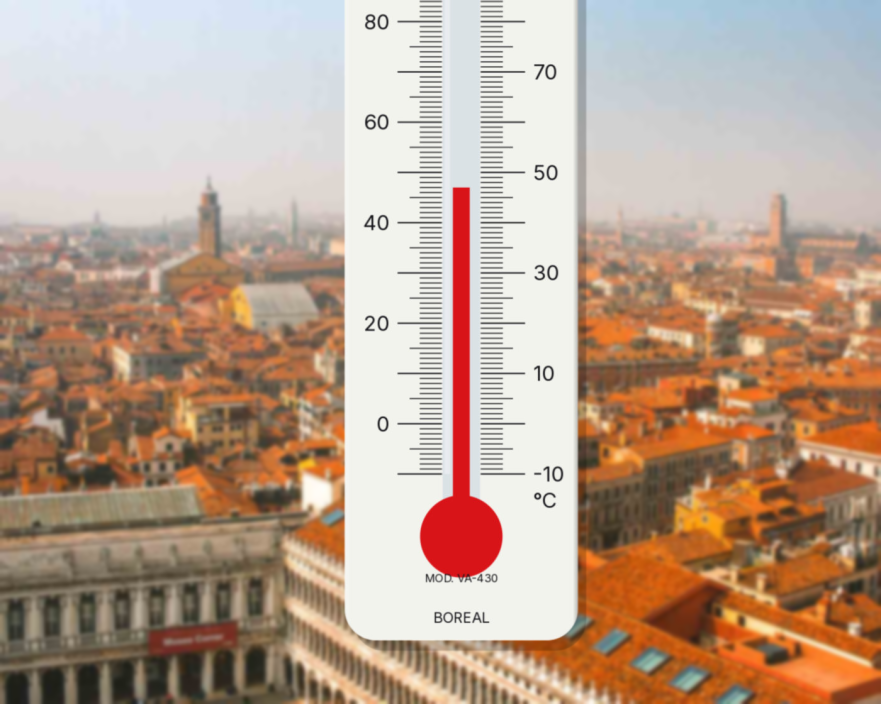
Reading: °C 47
